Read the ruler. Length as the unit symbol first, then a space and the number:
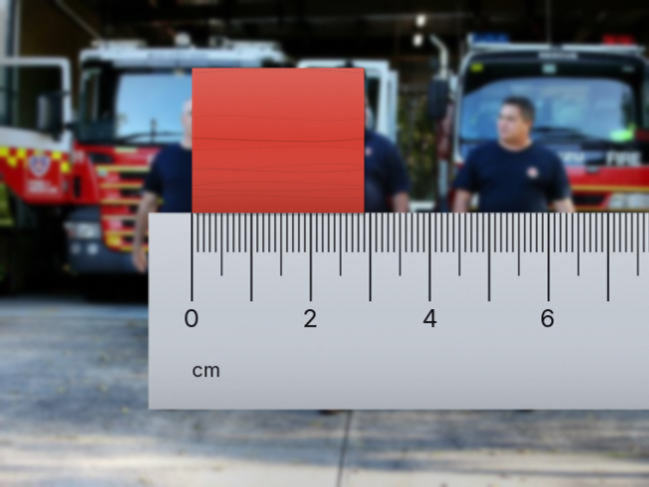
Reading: cm 2.9
